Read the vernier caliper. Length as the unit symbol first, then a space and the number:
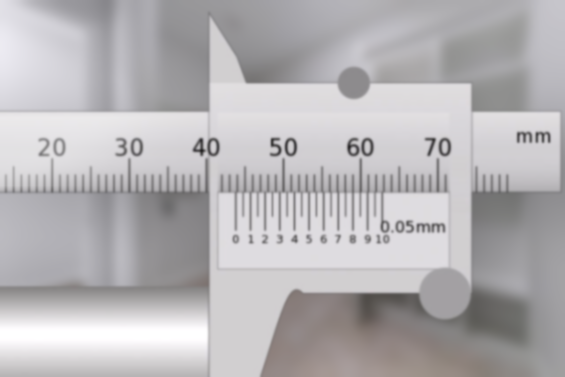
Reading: mm 43.8
